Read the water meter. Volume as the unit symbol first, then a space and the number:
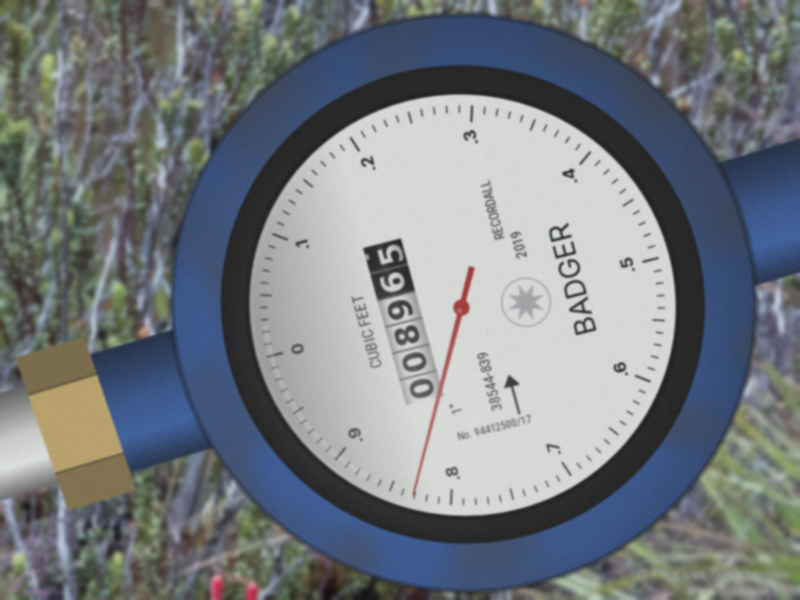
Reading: ft³ 8964.83
